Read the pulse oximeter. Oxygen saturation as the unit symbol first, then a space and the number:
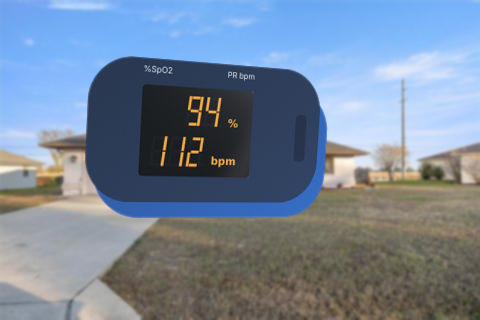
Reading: % 94
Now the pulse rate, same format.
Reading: bpm 112
